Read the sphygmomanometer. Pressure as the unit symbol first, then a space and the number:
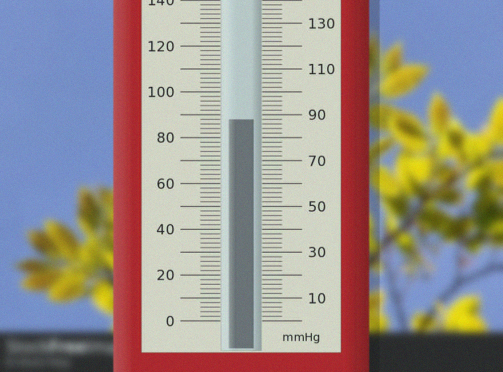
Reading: mmHg 88
